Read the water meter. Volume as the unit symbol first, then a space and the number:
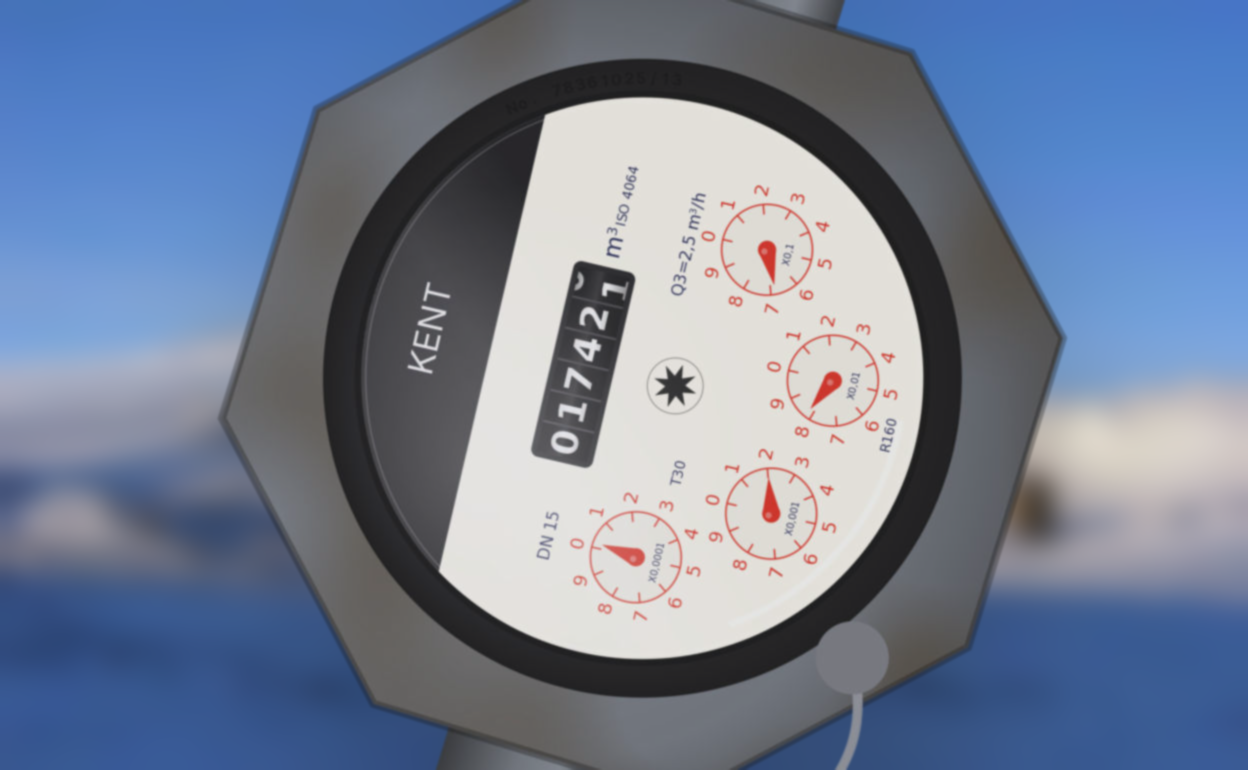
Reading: m³ 17420.6820
